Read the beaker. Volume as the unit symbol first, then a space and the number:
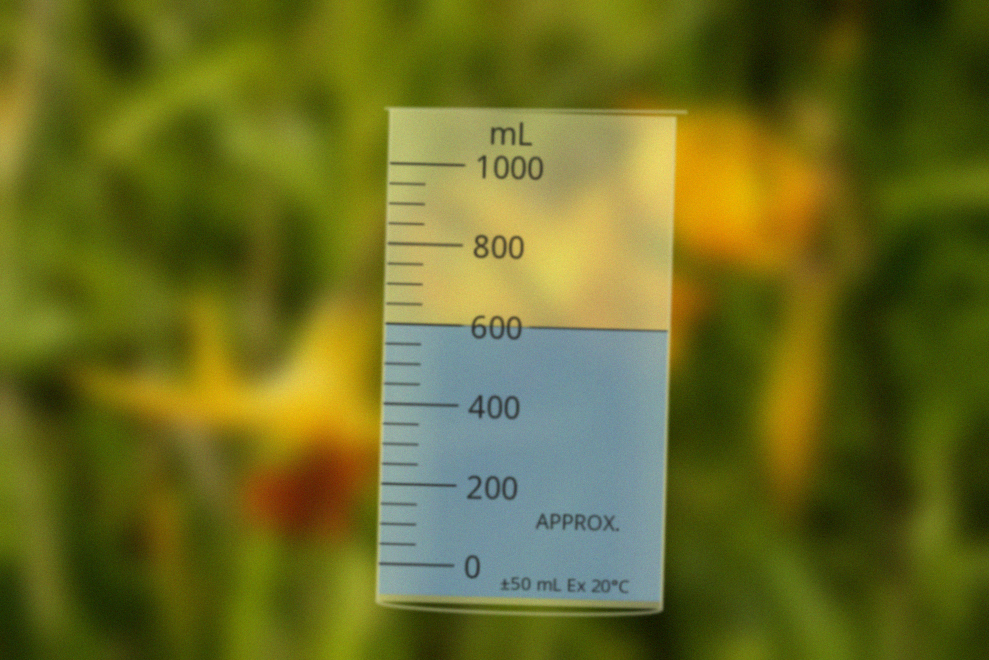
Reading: mL 600
